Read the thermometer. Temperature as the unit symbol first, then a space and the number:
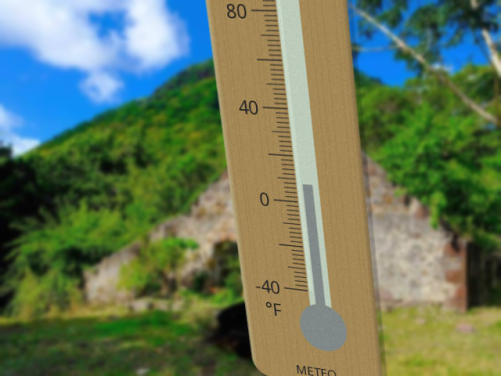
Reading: °F 8
